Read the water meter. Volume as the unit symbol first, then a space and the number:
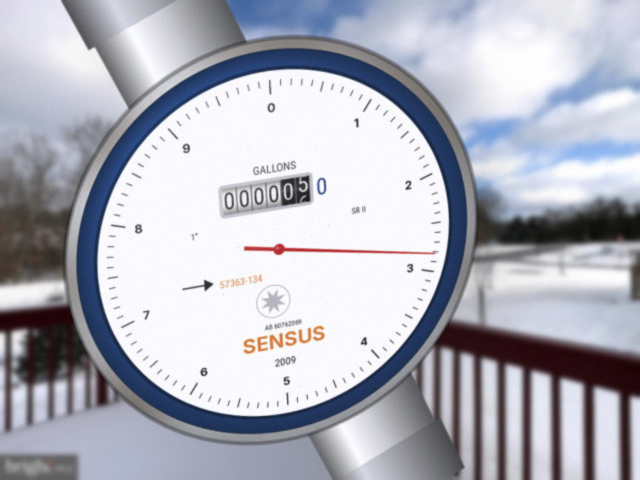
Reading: gal 52.8
